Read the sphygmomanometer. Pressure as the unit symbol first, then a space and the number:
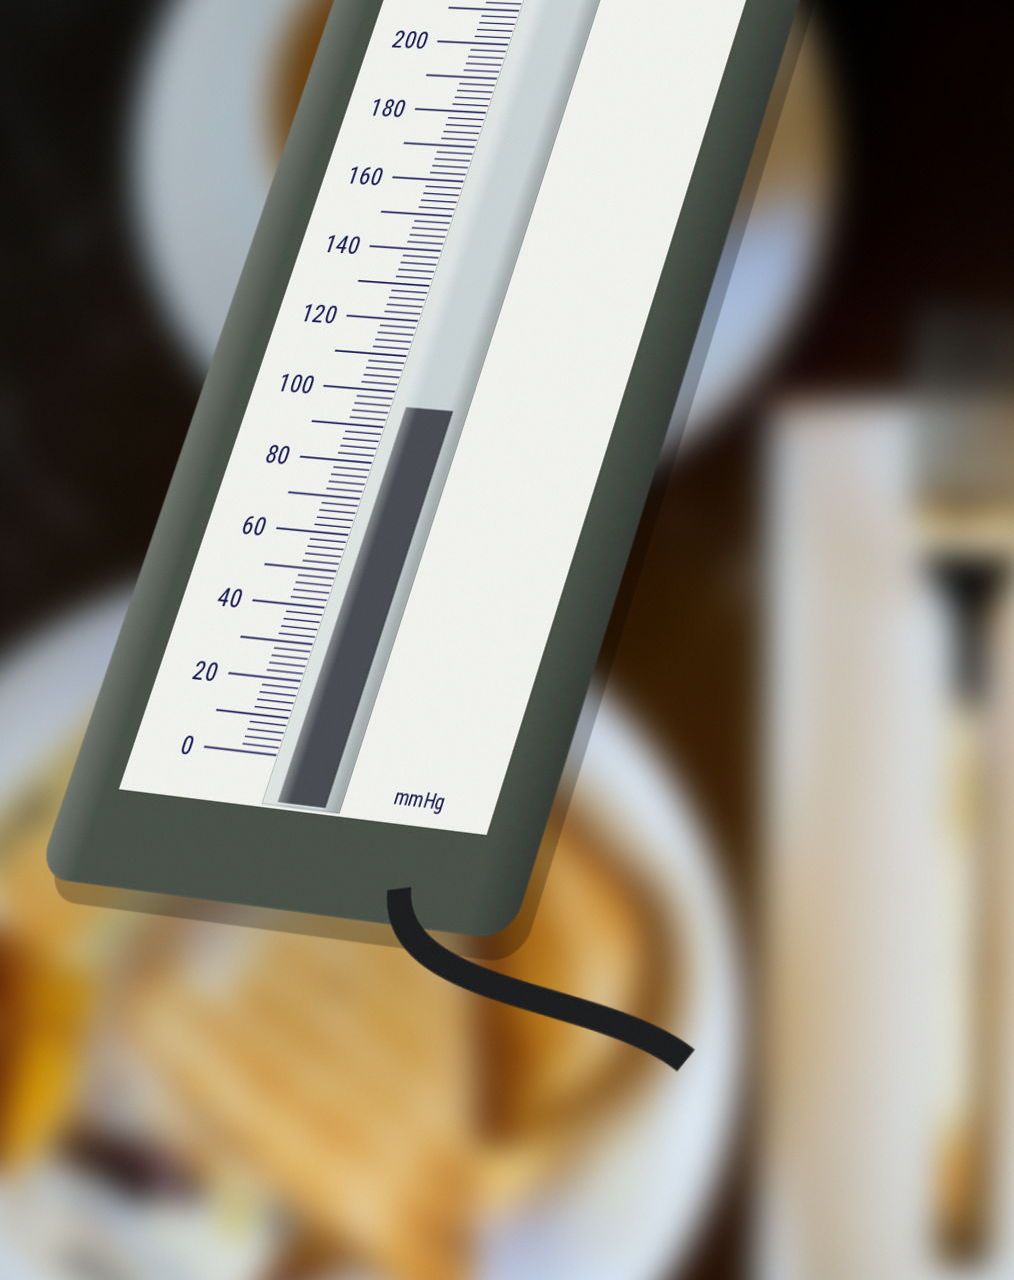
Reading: mmHg 96
